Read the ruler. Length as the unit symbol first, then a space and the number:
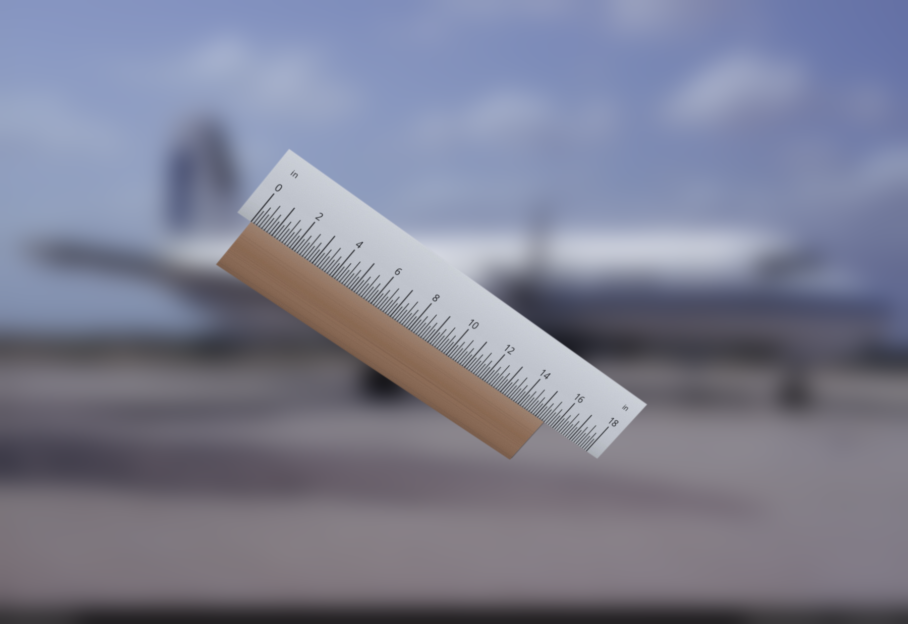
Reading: in 15.5
